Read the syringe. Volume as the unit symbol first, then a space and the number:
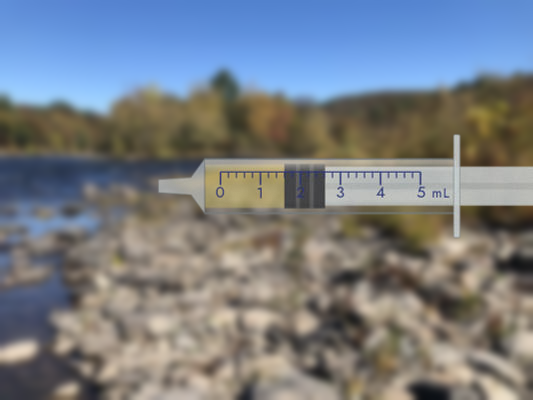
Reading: mL 1.6
